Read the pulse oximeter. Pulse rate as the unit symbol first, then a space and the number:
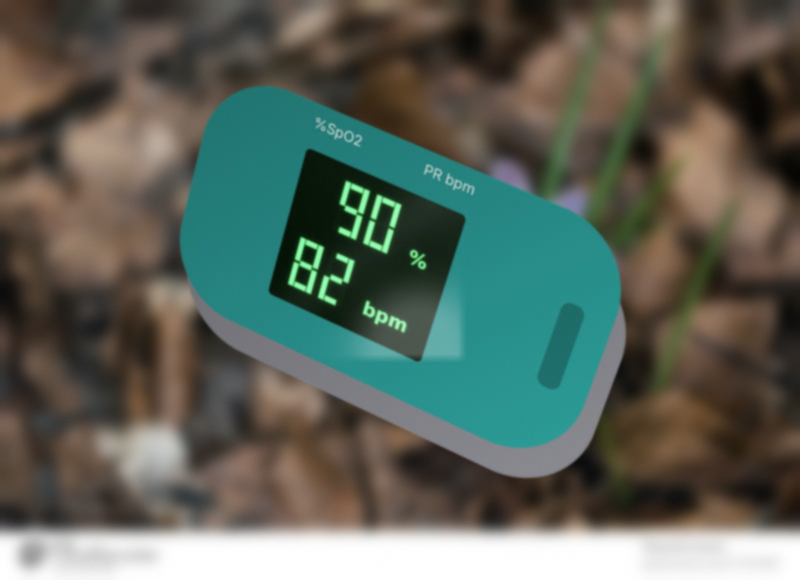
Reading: bpm 82
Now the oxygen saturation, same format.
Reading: % 90
